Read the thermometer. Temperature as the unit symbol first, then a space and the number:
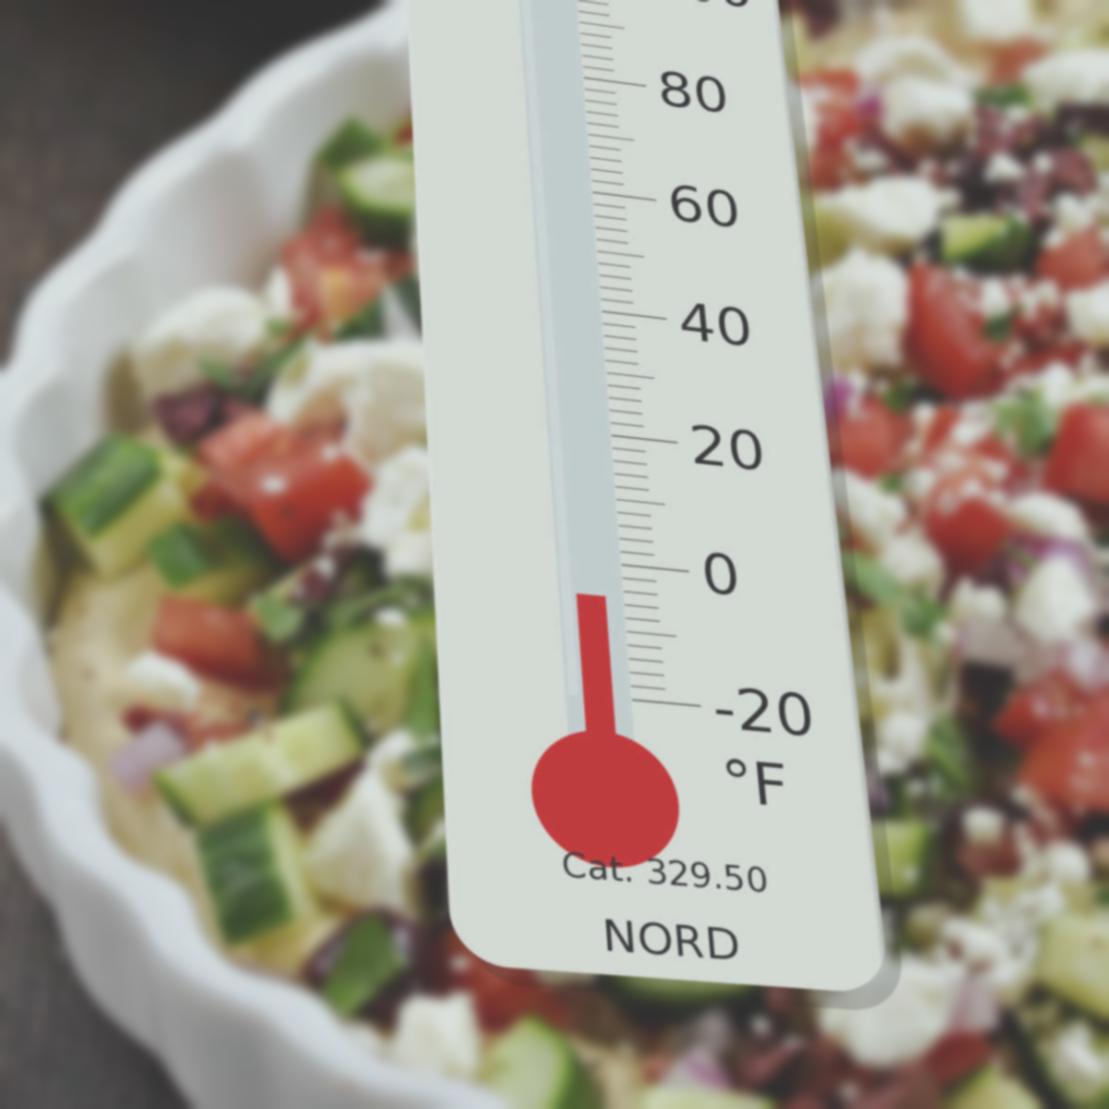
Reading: °F -5
